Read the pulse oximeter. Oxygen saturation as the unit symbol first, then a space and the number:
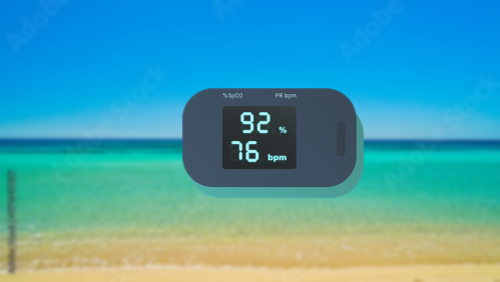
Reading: % 92
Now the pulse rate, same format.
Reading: bpm 76
